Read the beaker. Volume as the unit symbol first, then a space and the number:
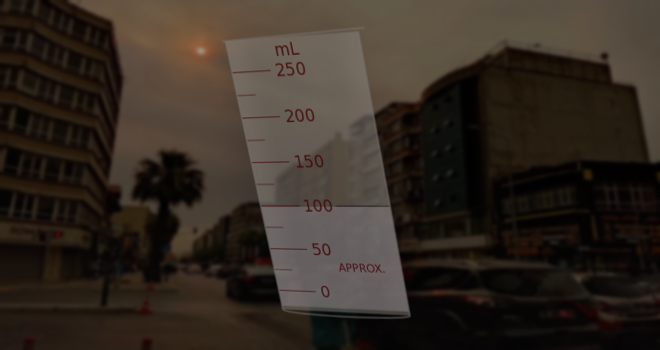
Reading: mL 100
